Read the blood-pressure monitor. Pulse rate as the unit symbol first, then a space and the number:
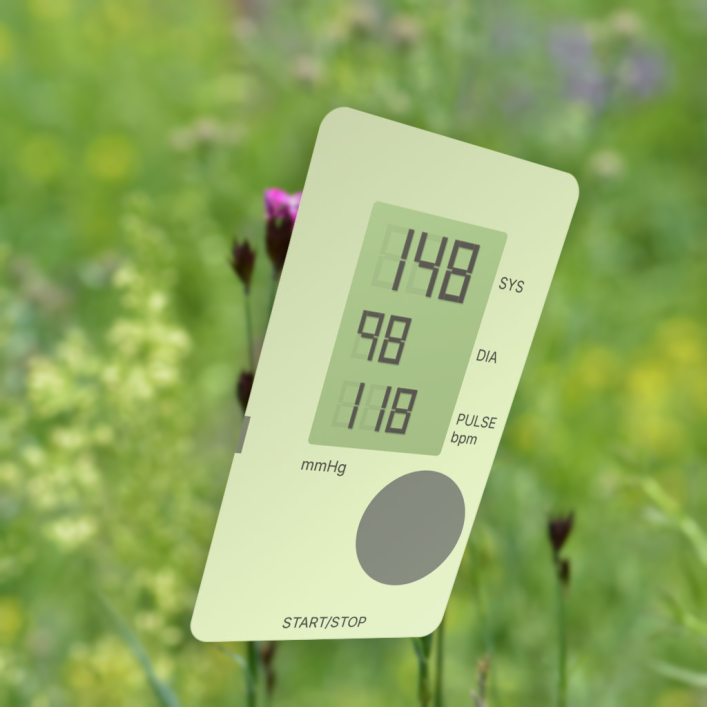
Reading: bpm 118
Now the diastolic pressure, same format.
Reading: mmHg 98
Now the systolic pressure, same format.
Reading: mmHg 148
